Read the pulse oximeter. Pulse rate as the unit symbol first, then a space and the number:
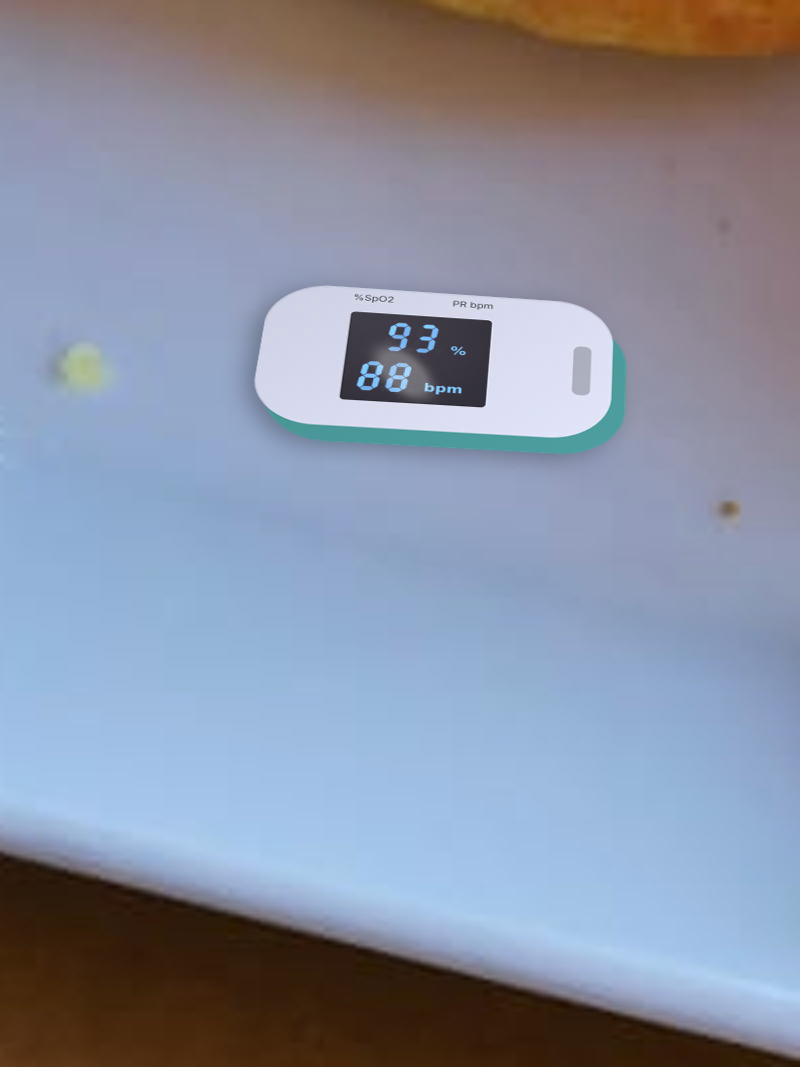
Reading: bpm 88
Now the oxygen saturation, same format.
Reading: % 93
